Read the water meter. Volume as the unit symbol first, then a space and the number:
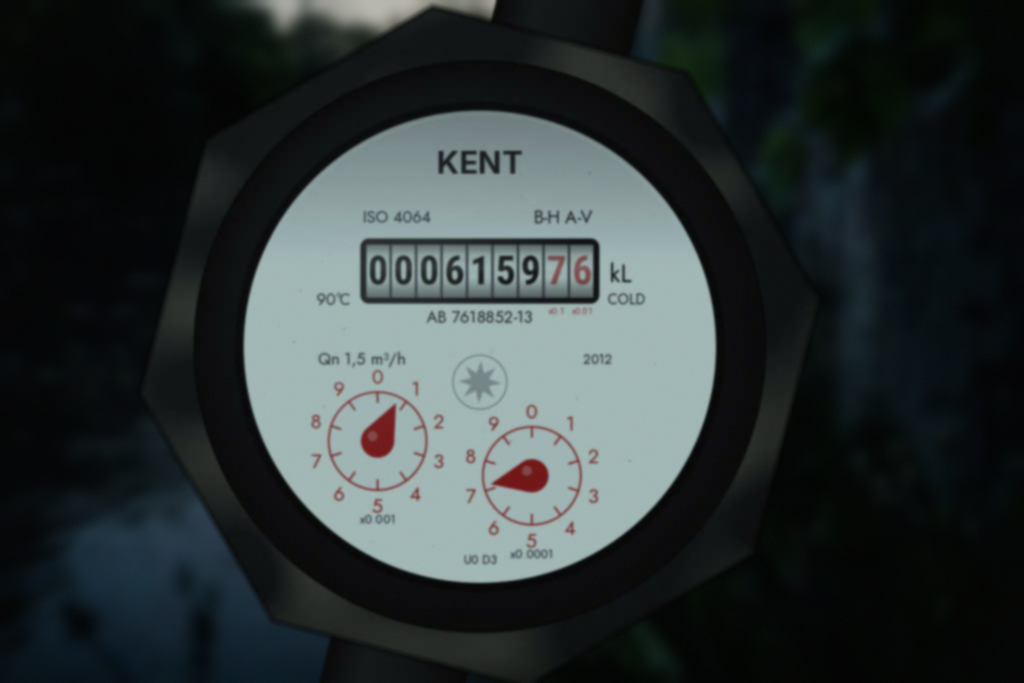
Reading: kL 6159.7607
